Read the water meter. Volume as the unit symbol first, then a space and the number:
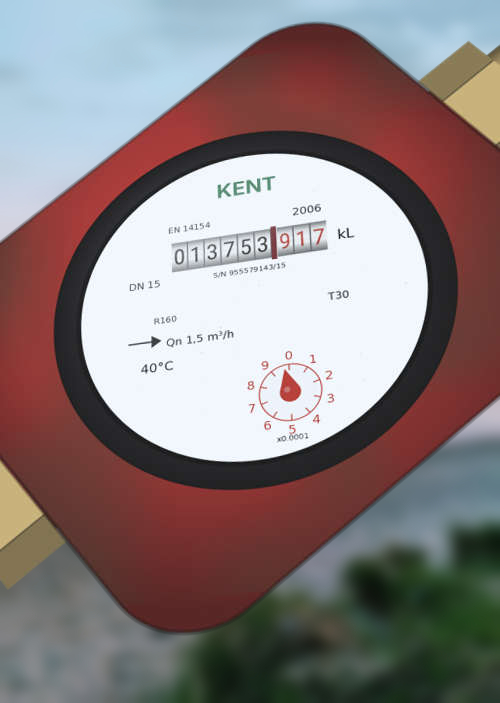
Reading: kL 13753.9169
